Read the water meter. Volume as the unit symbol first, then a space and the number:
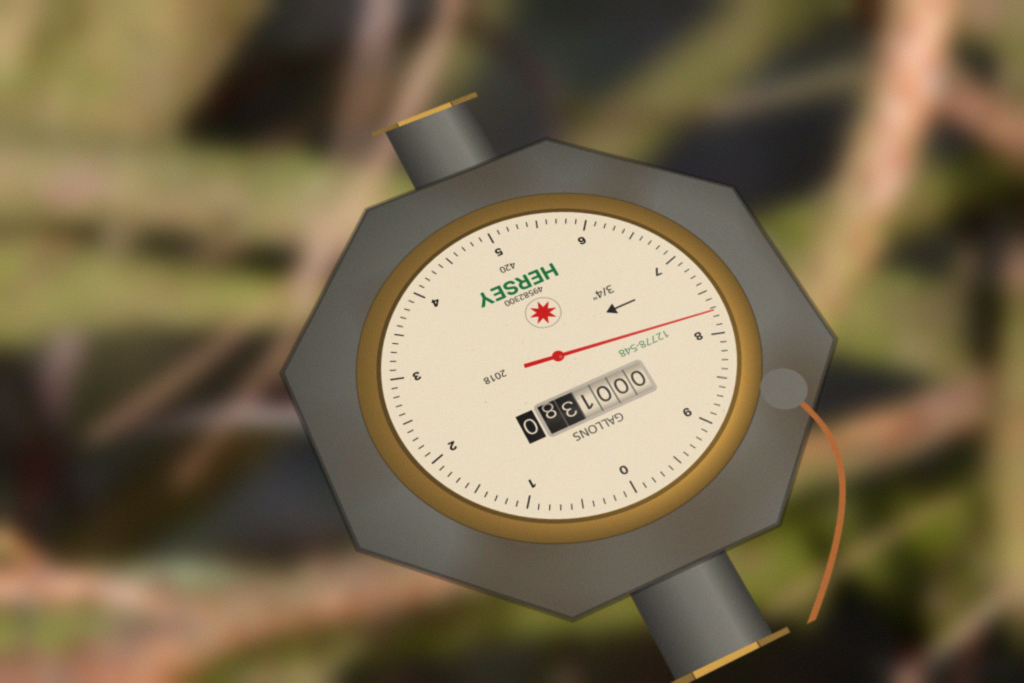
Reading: gal 1377.7
